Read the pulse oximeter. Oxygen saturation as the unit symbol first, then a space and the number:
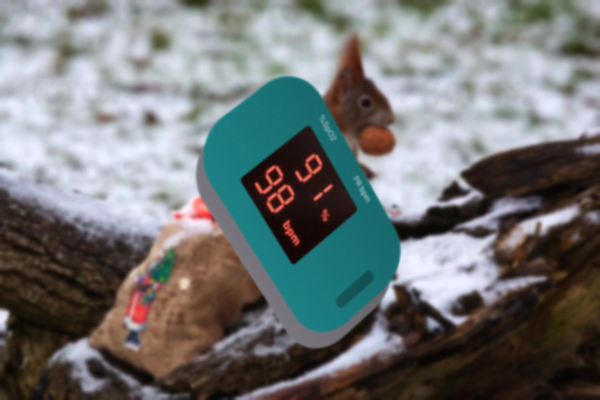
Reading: % 91
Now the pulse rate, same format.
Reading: bpm 98
